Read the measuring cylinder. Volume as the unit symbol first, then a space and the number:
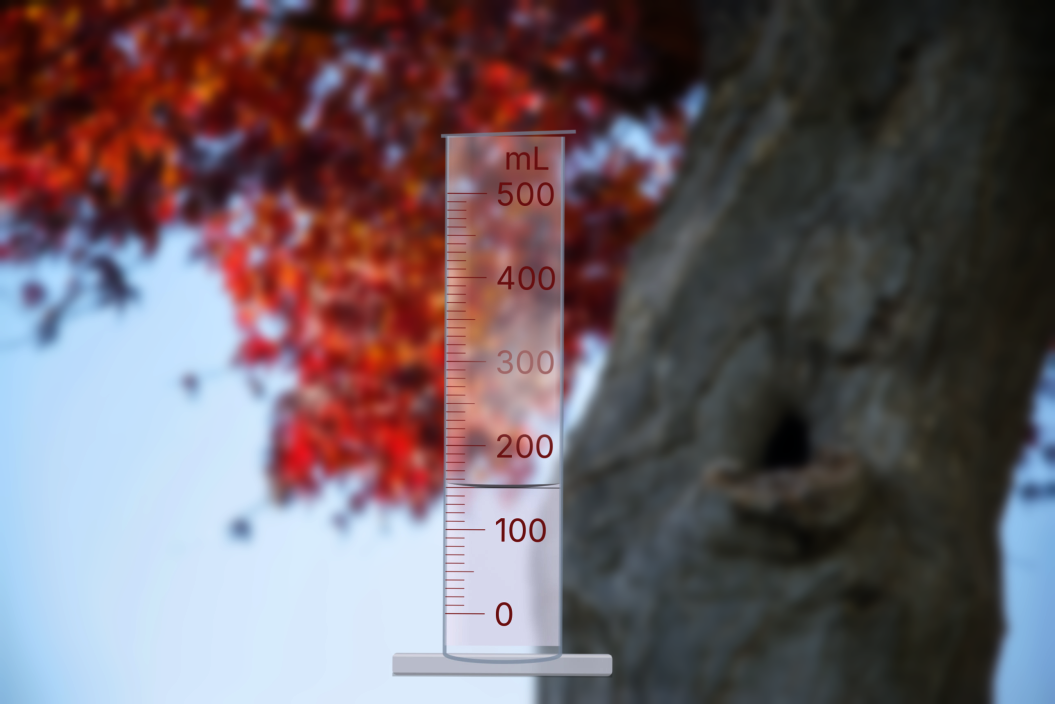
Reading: mL 150
